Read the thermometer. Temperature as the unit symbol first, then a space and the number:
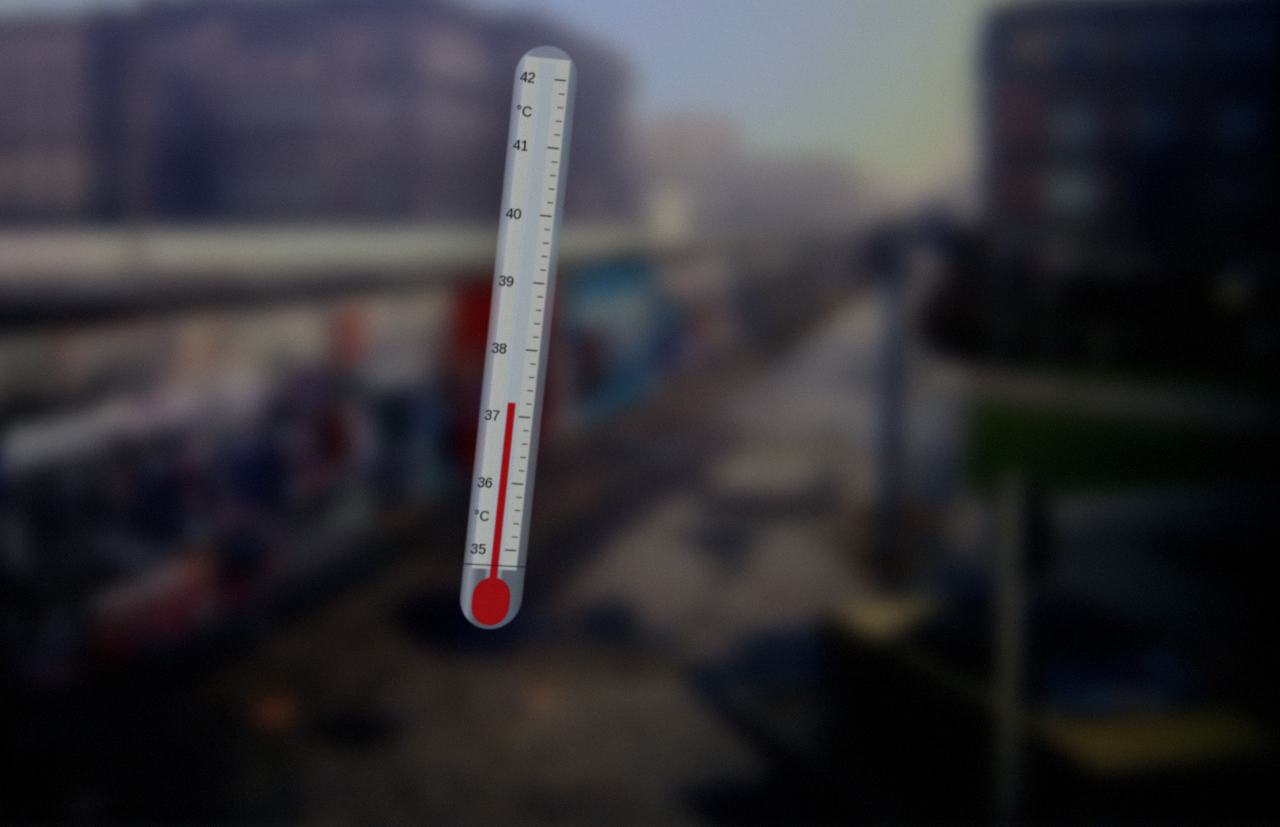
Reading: °C 37.2
